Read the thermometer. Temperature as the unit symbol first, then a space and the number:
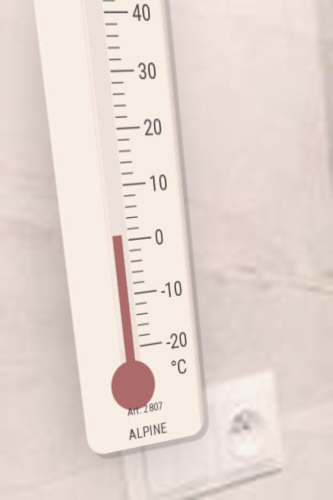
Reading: °C 1
